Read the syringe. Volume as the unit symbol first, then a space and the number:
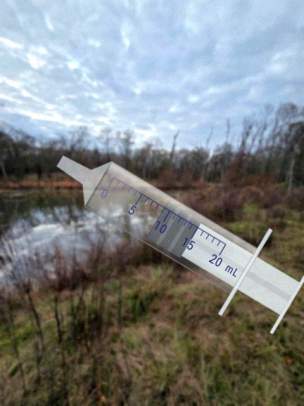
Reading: mL 9
